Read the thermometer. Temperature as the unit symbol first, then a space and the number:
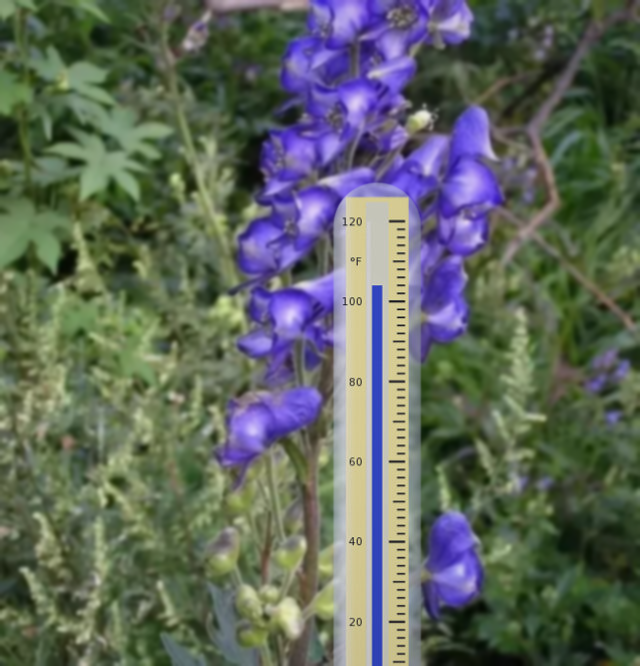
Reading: °F 104
